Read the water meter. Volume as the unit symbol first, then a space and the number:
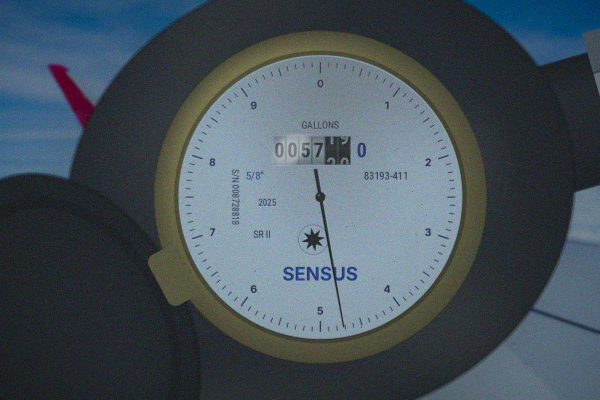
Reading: gal 57194.7
